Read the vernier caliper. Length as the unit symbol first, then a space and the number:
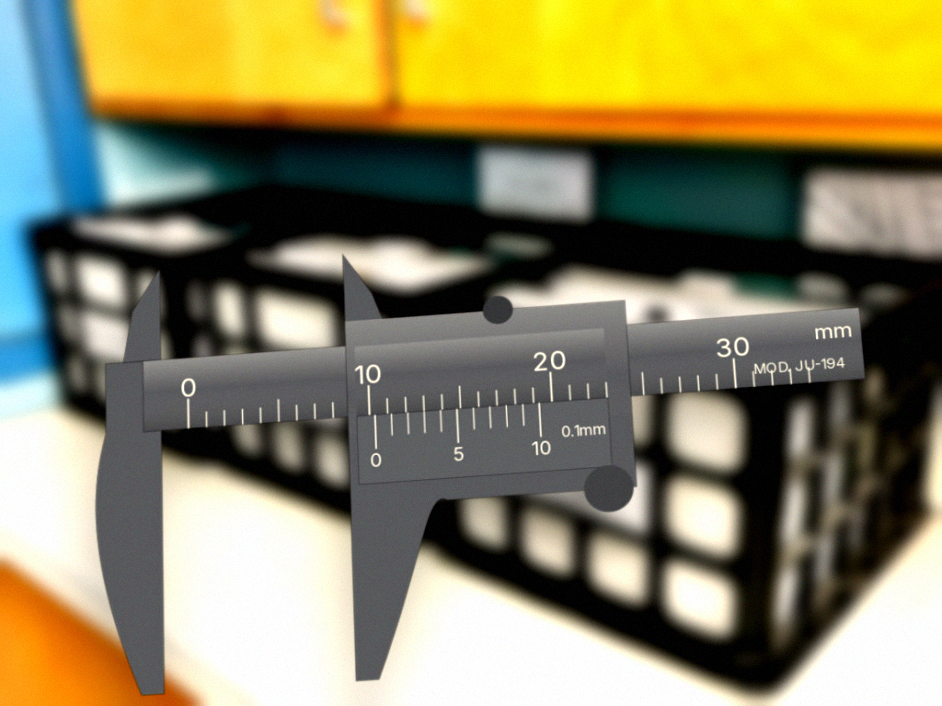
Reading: mm 10.3
